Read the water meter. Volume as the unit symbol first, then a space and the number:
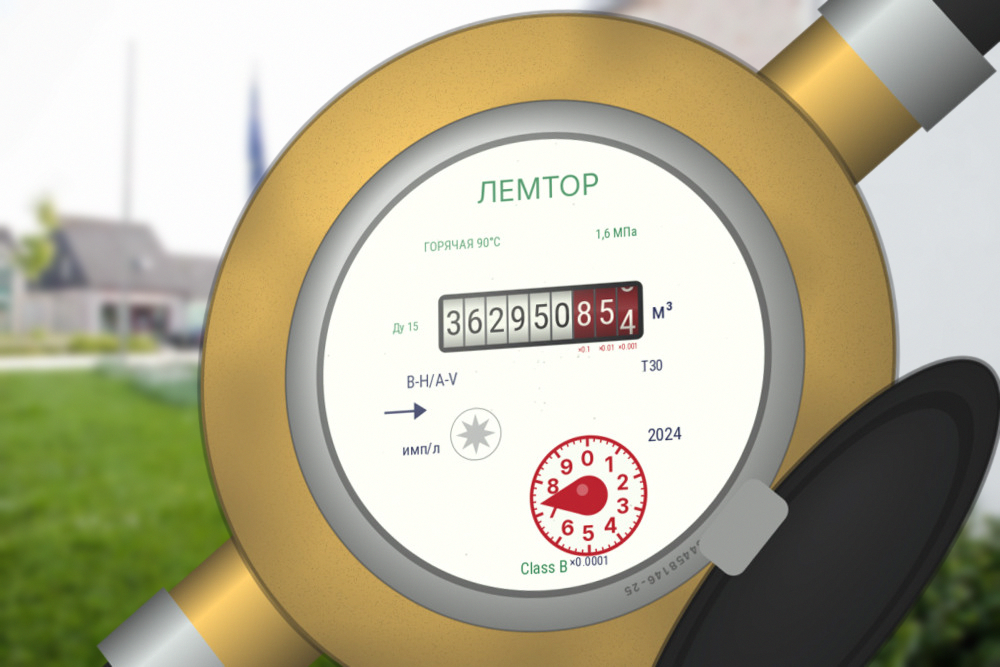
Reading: m³ 362950.8537
